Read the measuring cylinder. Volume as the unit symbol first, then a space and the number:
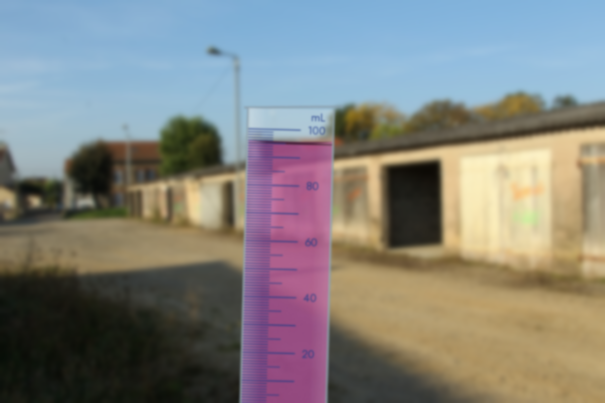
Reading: mL 95
